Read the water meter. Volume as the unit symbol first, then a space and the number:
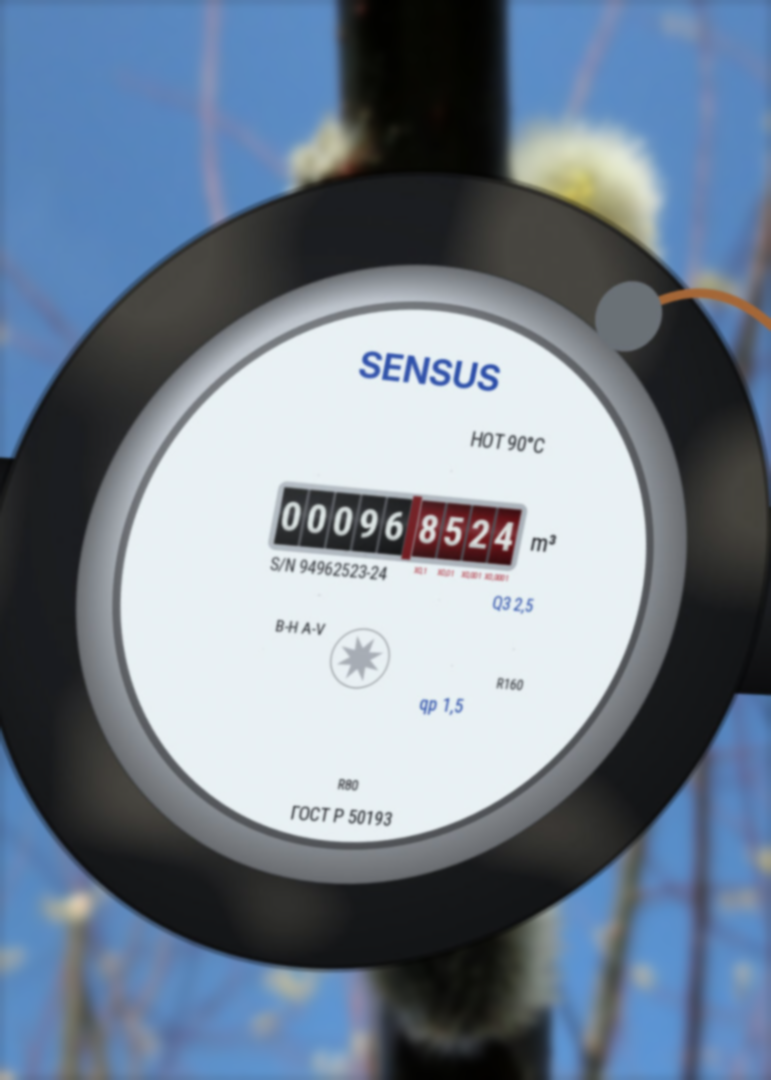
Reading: m³ 96.8524
